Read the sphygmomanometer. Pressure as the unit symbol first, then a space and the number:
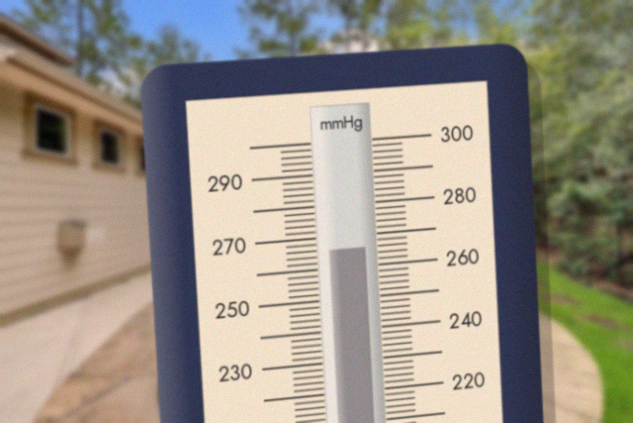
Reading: mmHg 266
